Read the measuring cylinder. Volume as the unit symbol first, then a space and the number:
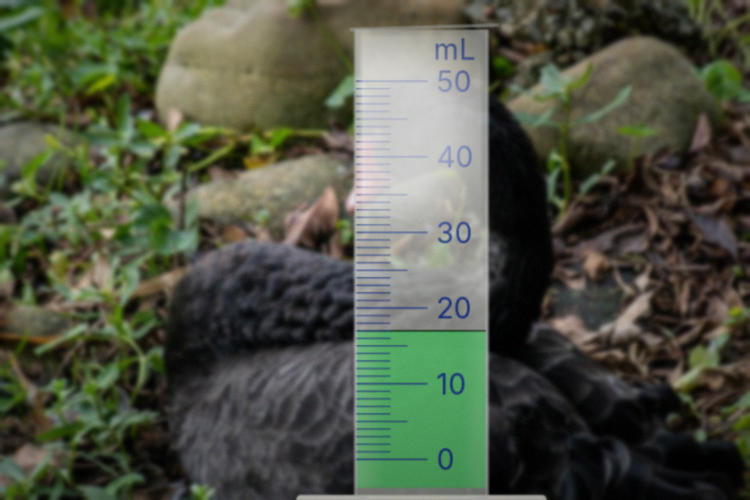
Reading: mL 17
